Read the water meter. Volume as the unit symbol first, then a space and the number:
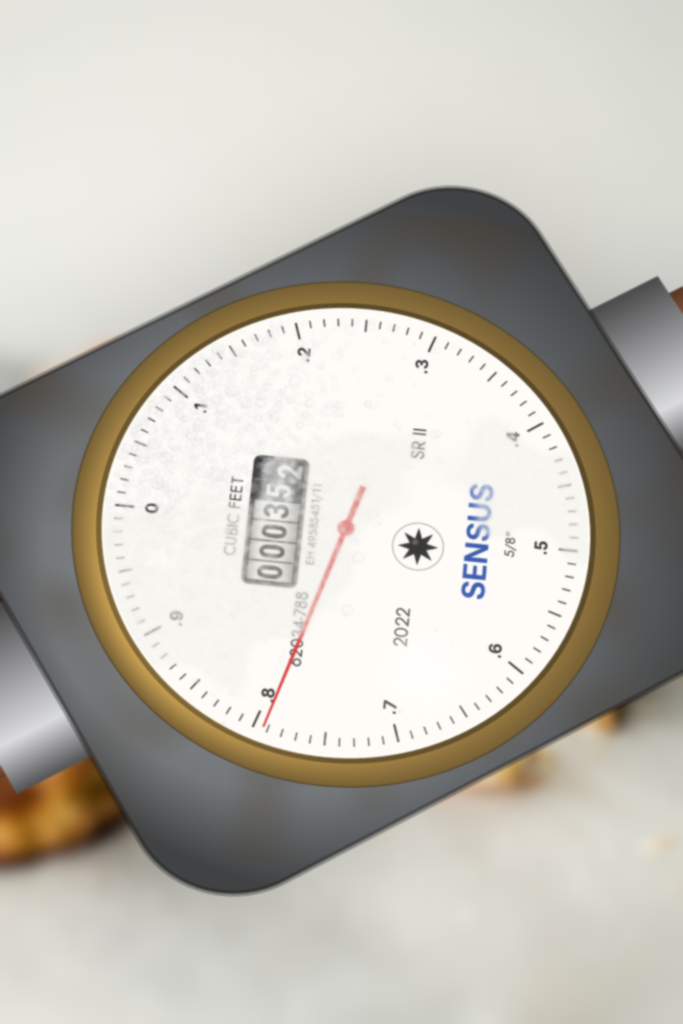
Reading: ft³ 351.79
